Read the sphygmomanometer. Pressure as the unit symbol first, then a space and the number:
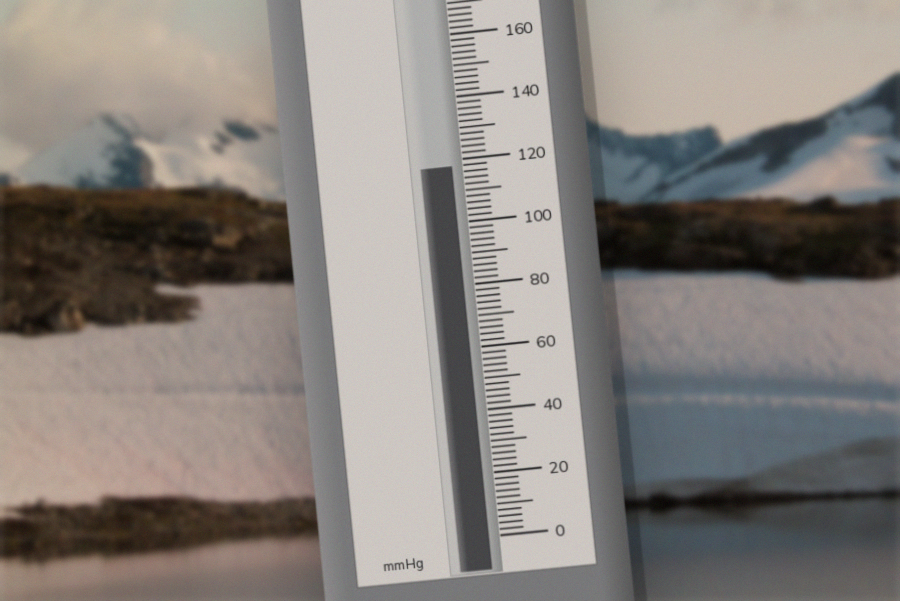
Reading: mmHg 118
